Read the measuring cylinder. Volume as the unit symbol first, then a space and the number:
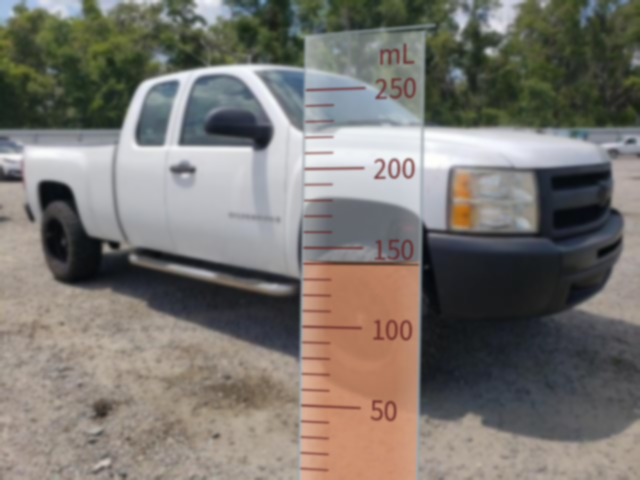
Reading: mL 140
